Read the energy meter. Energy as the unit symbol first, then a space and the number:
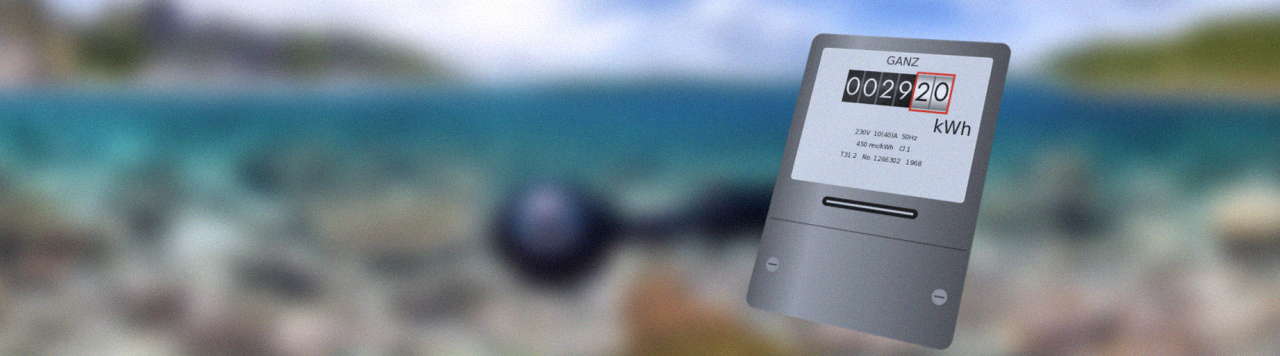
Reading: kWh 29.20
